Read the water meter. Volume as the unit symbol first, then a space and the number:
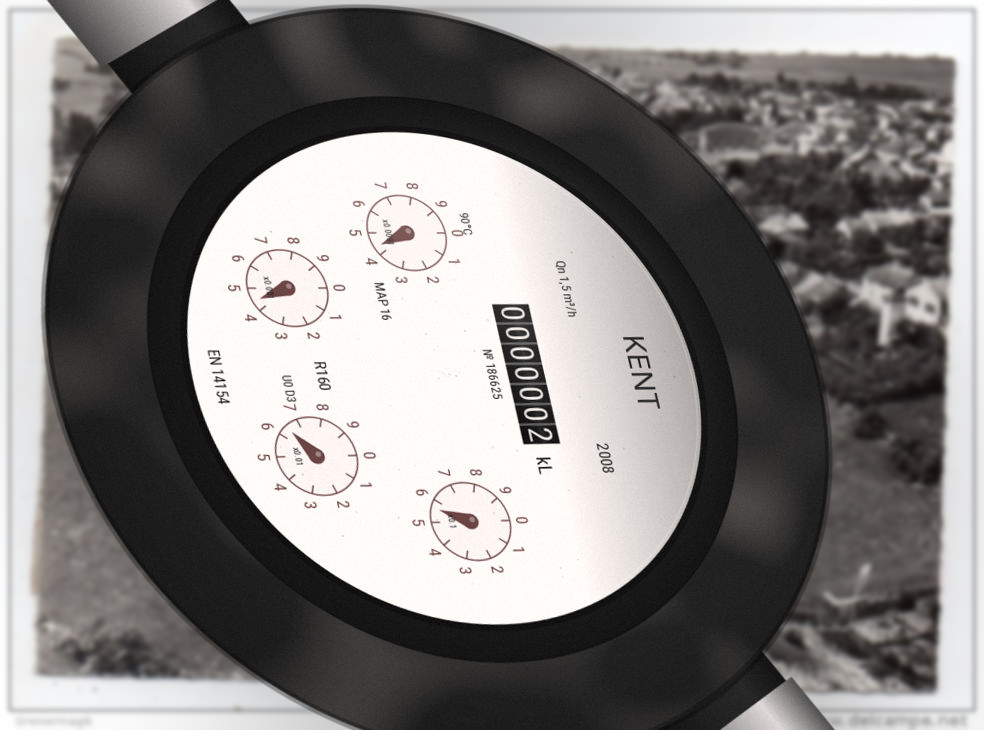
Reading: kL 2.5644
